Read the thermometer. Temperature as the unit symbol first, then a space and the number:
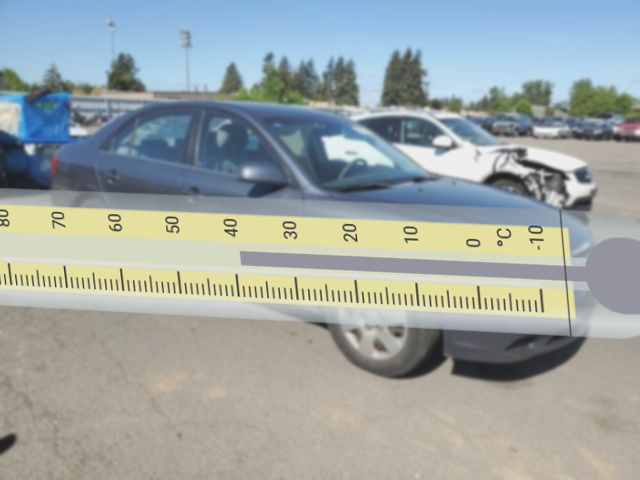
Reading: °C 39
